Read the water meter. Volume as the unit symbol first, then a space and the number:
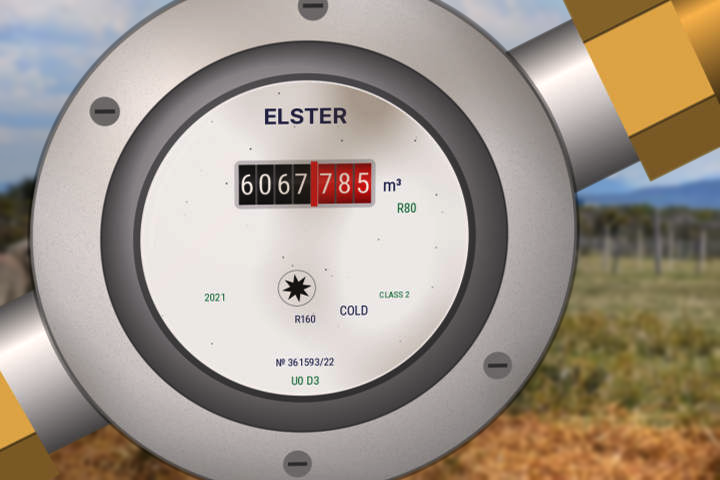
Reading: m³ 6067.785
